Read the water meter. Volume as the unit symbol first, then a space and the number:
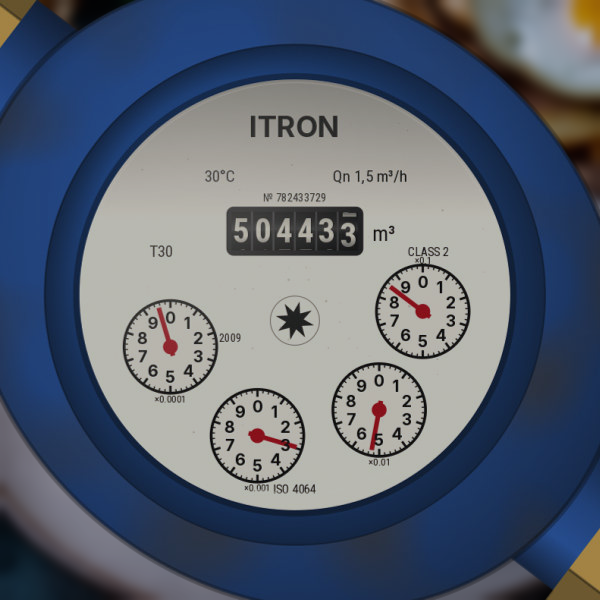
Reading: m³ 504432.8529
